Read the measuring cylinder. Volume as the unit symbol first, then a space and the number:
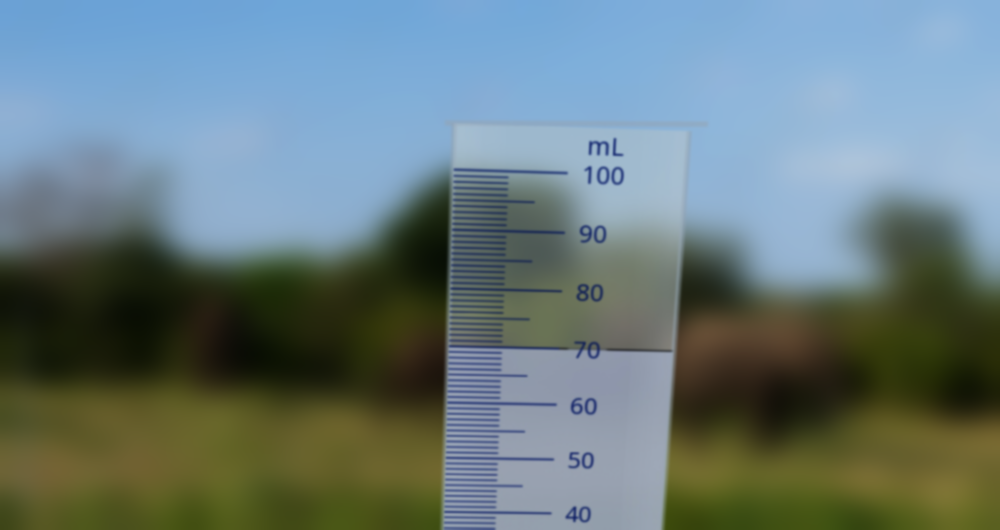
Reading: mL 70
